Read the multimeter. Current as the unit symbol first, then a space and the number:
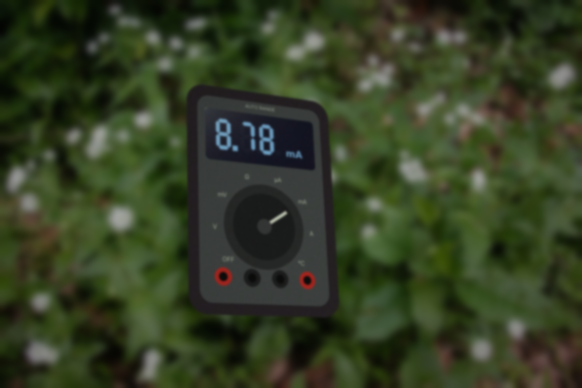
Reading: mA 8.78
